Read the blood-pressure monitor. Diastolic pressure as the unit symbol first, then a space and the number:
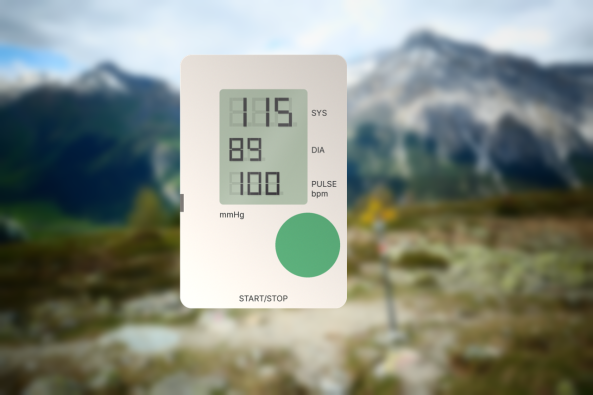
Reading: mmHg 89
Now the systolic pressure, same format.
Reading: mmHg 115
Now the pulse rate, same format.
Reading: bpm 100
